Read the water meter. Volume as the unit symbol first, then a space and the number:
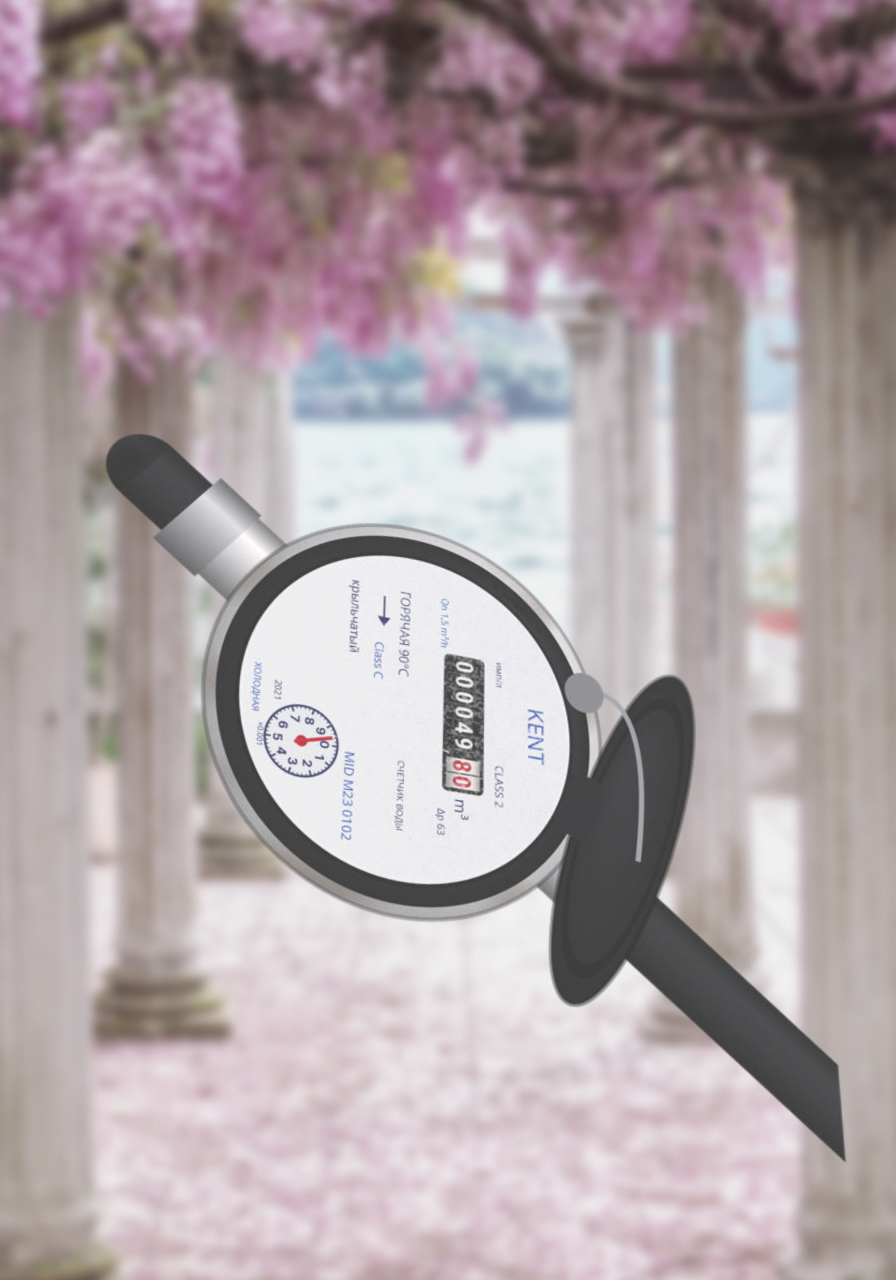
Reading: m³ 49.799
